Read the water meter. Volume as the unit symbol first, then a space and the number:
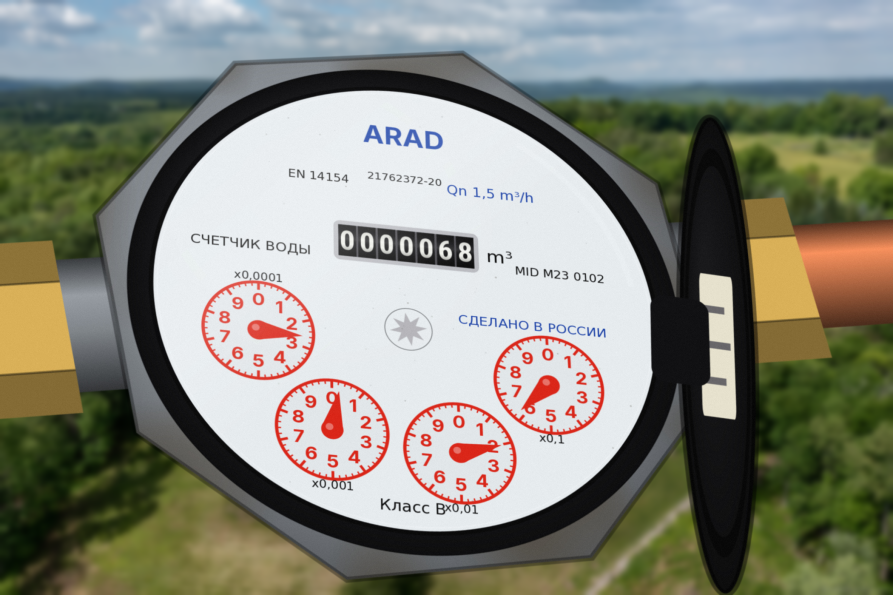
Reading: m³ 68.6202
